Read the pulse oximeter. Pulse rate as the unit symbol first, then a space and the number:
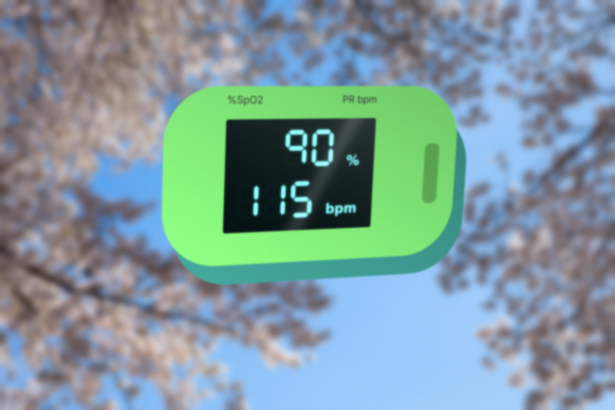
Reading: bpm 115
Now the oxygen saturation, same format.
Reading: % 90
